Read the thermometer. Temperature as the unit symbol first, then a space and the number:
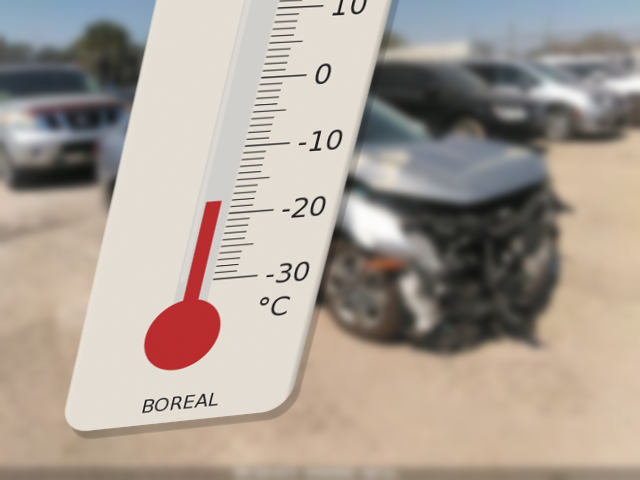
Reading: °C -18
